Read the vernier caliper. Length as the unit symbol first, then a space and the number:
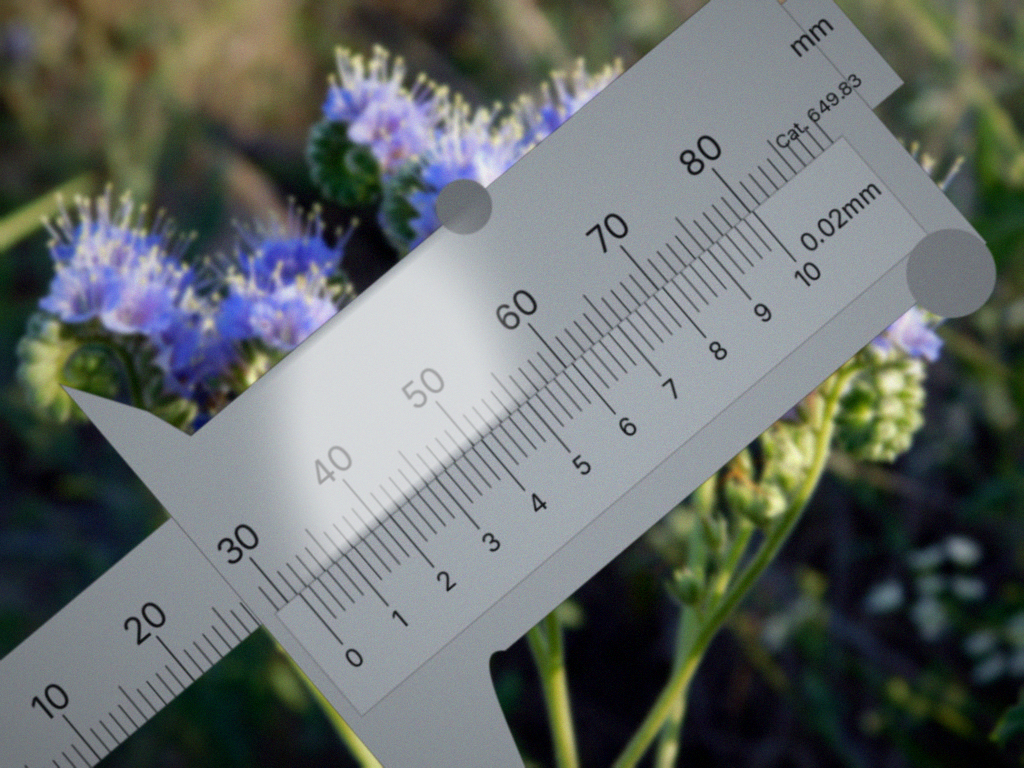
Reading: mm 31.2
